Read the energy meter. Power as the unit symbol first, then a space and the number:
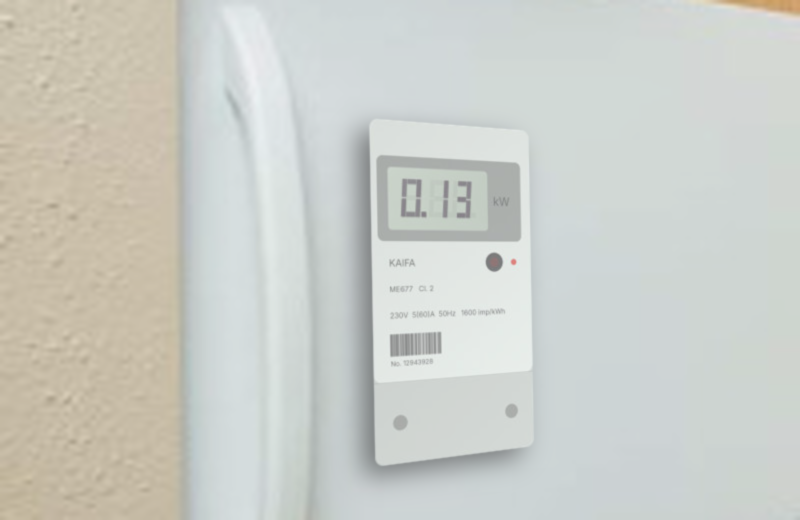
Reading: kW 0.13
